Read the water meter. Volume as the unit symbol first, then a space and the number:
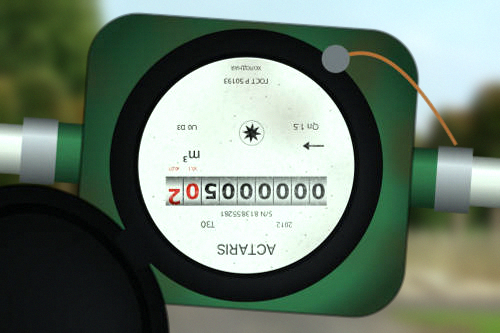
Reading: m³ 5.02
